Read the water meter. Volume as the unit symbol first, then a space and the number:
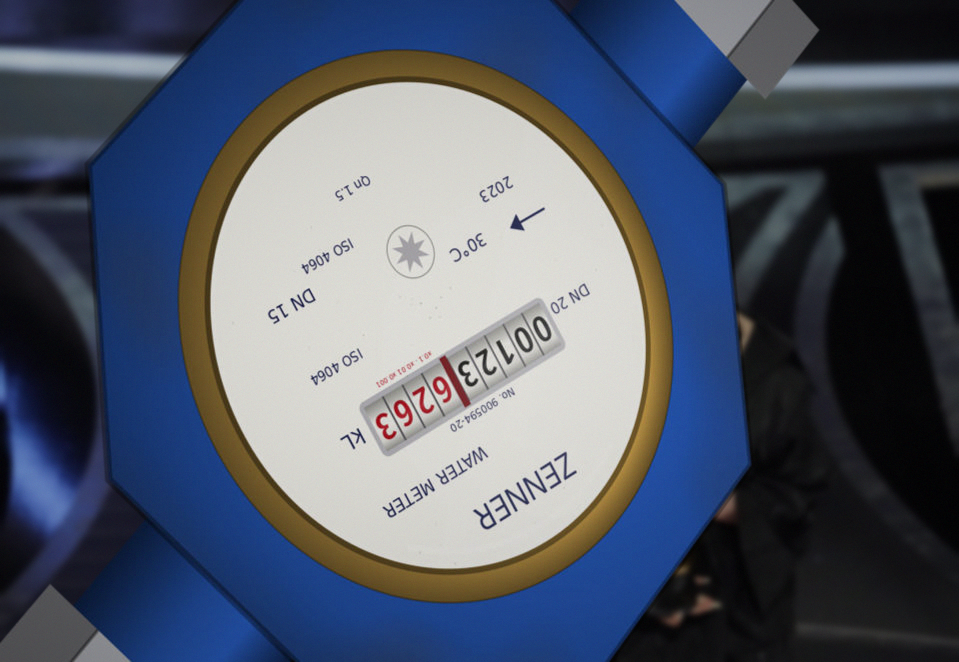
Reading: kL 123.6263
